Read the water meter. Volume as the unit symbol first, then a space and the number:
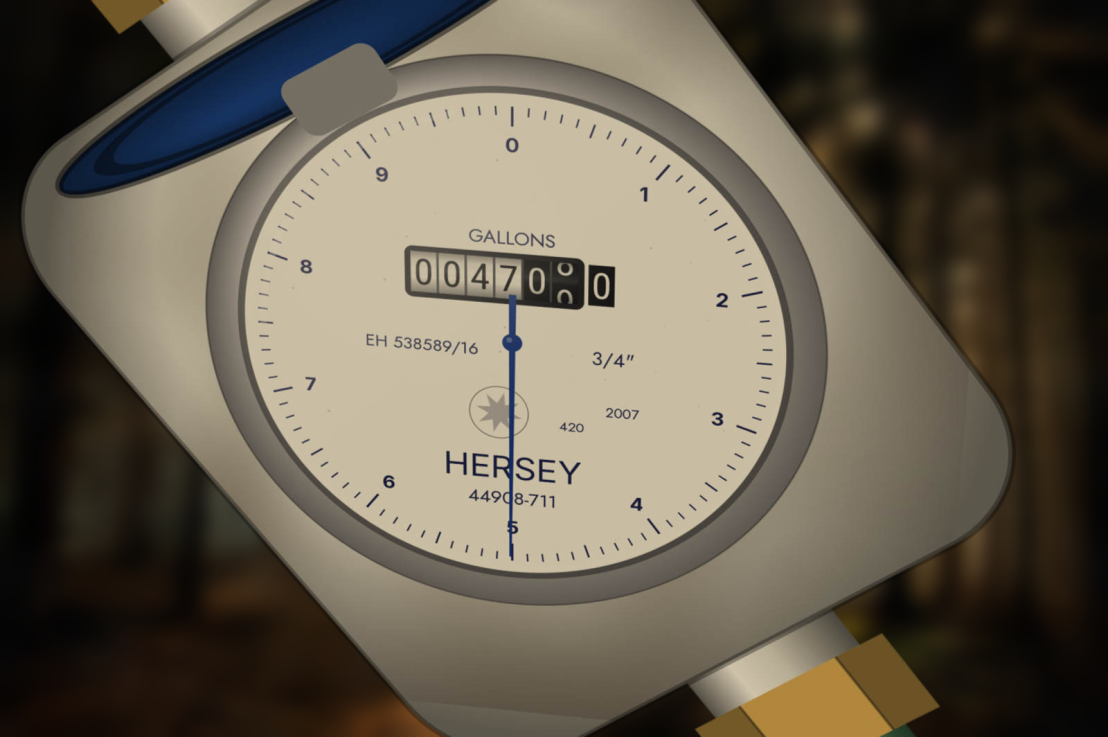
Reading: gal 47085.0
